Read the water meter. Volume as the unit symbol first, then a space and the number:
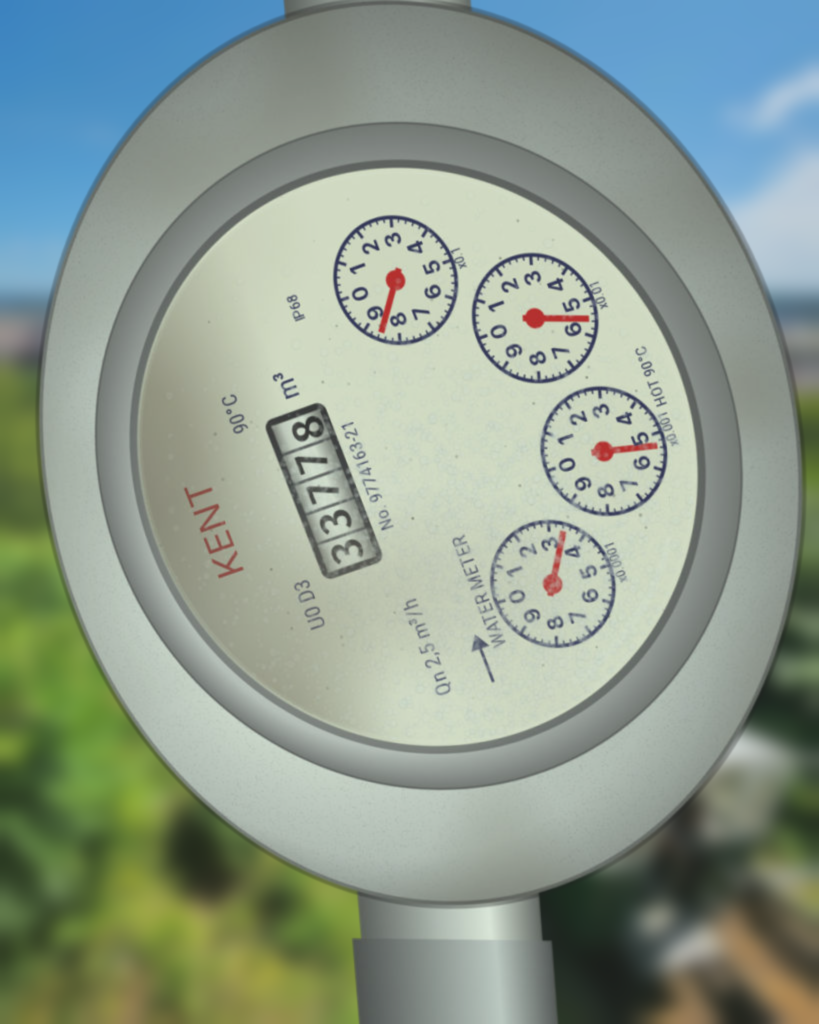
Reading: m³ 33777.8553
